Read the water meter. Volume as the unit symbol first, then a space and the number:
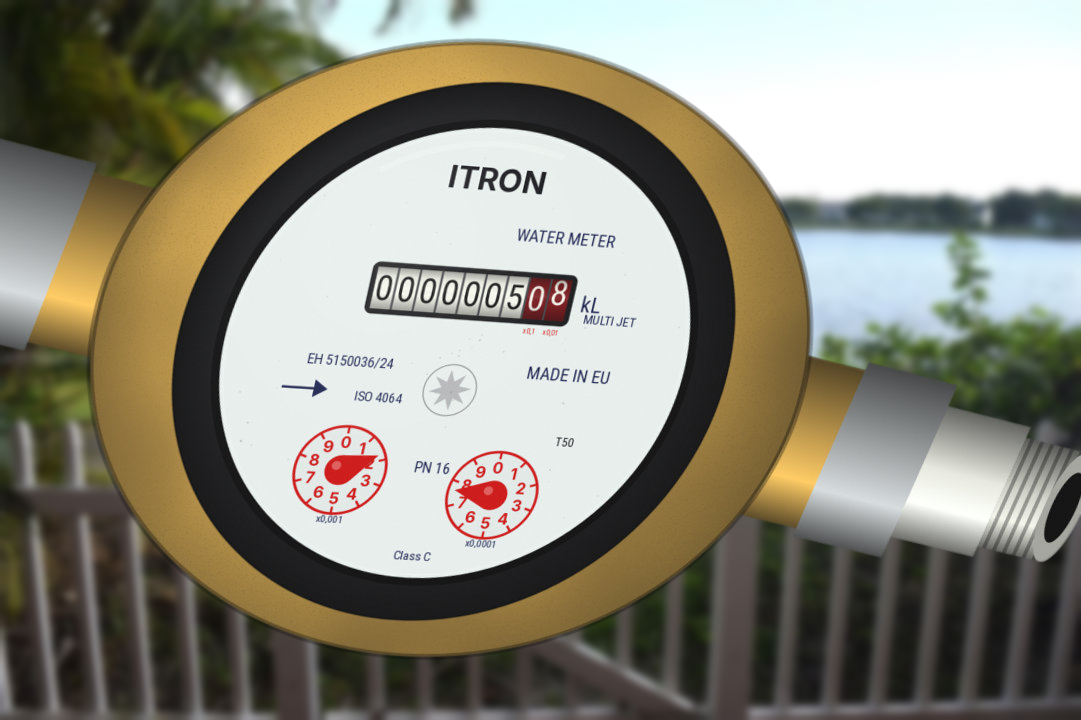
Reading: kL 5.0817
